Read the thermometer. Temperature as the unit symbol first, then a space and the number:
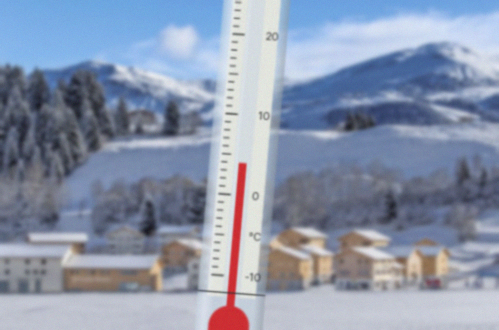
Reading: °C 4
